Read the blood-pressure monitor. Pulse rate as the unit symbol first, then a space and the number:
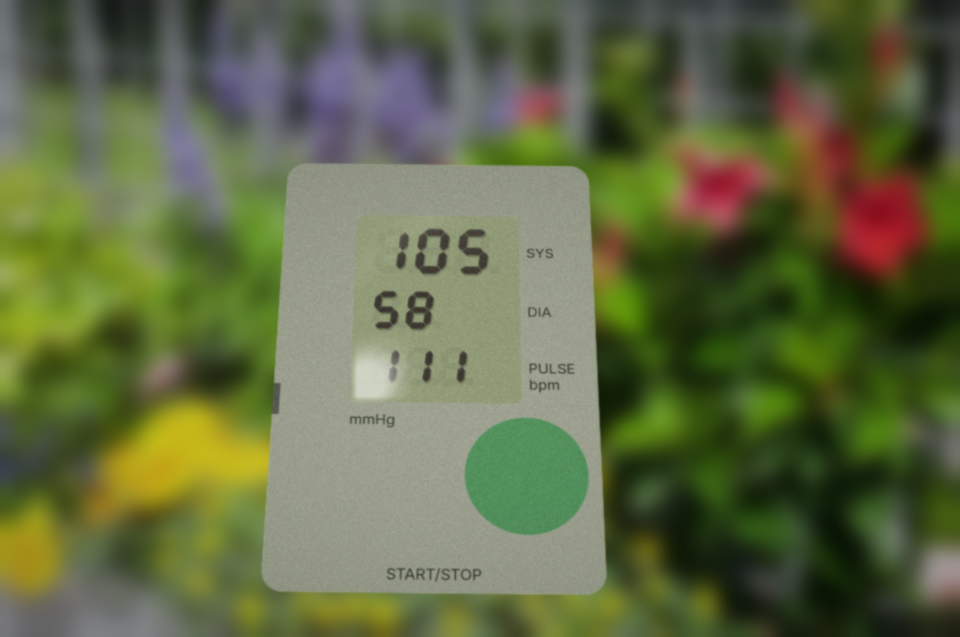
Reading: bpm 111
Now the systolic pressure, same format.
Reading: mmHg 105
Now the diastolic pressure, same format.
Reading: mmHg 58
